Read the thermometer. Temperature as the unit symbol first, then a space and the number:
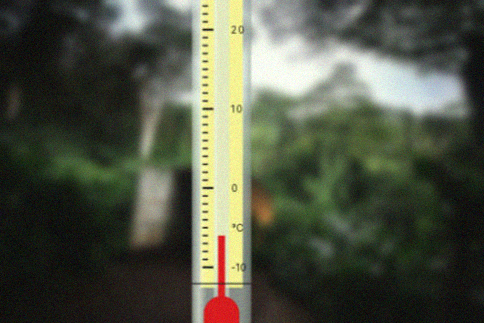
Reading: °C -6
